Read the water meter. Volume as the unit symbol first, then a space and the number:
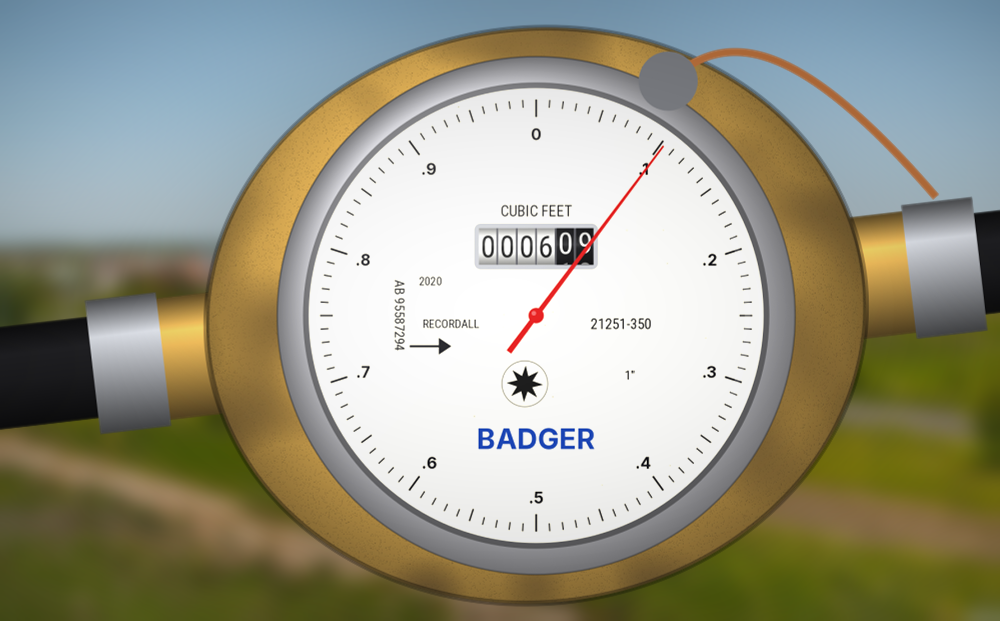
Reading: ft³ 609.10
